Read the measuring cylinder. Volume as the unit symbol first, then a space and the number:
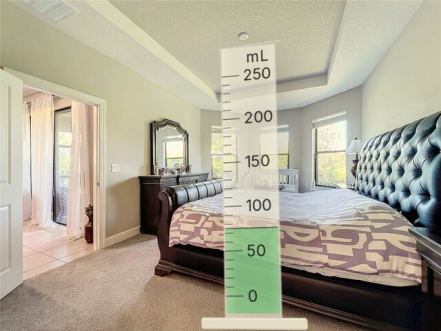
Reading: mL 75
